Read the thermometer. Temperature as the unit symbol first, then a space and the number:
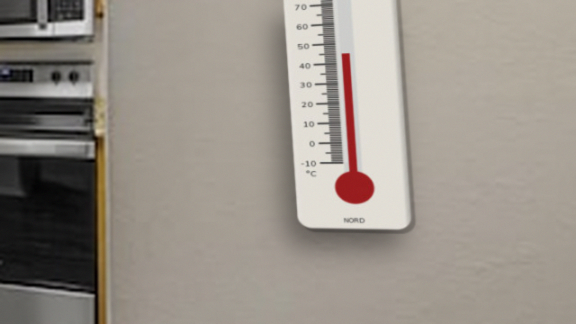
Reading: °C 45
